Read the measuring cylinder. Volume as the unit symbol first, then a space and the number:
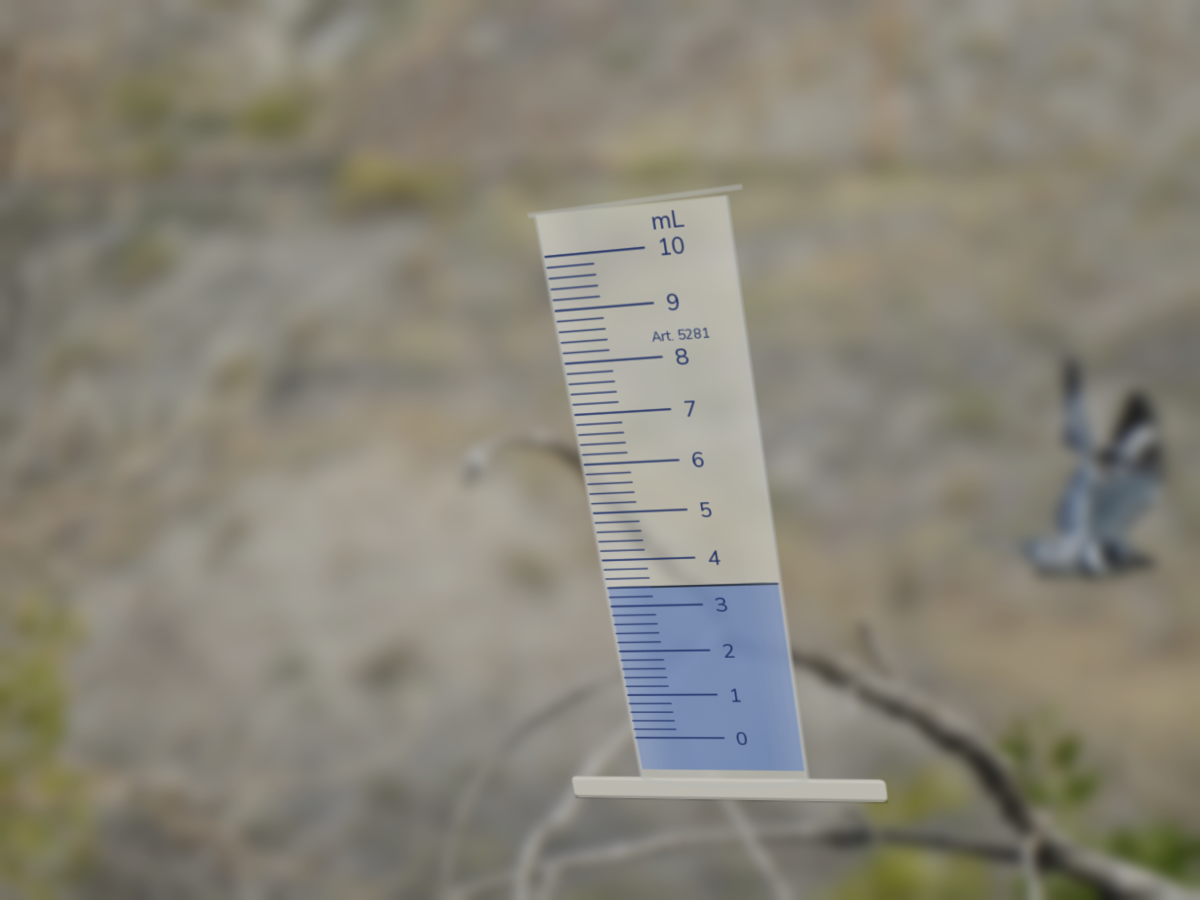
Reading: mL 3.4
